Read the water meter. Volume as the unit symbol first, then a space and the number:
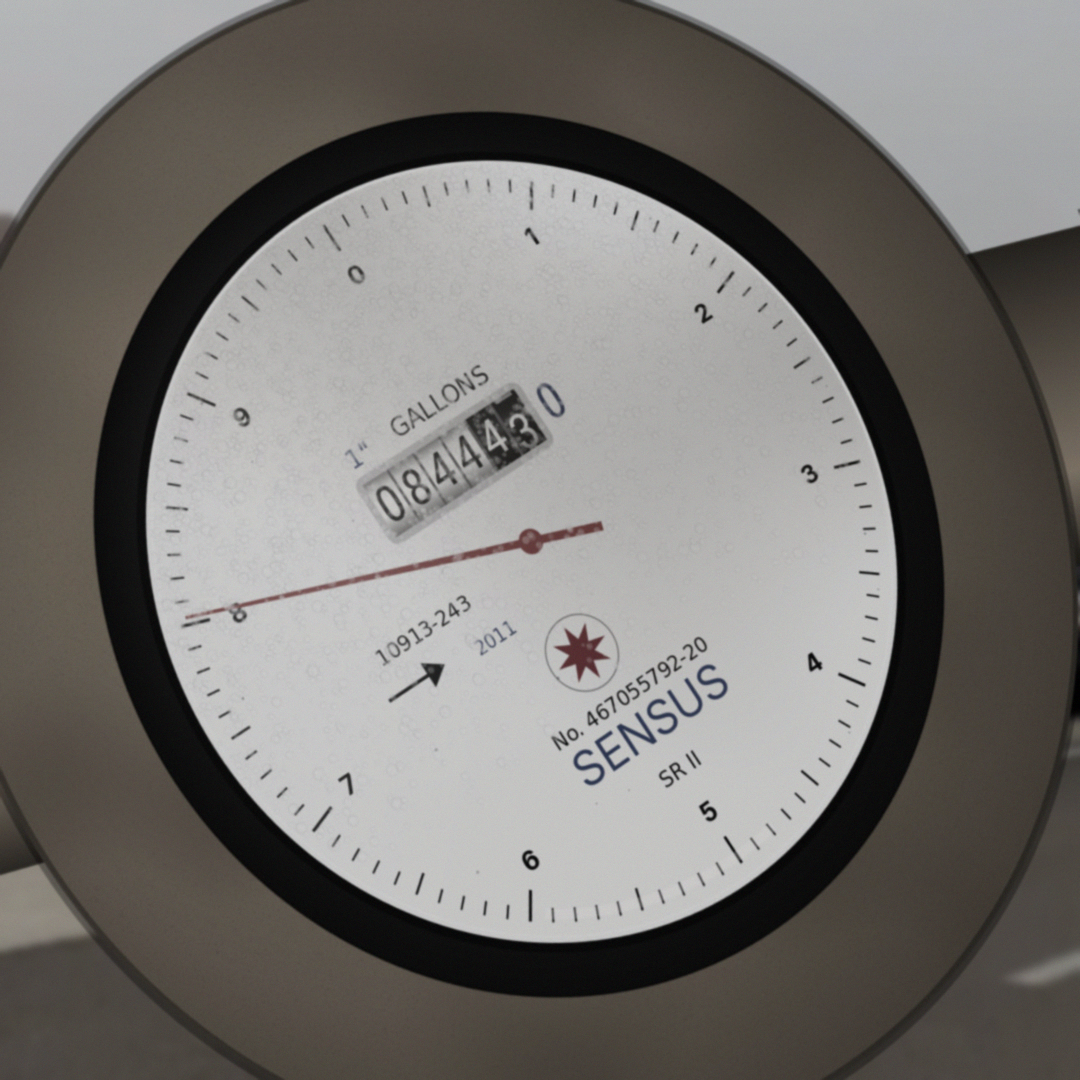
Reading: gal 844428.0
